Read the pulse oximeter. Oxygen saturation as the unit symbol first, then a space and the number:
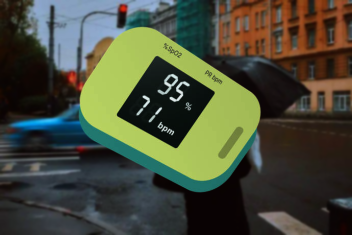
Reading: % 95
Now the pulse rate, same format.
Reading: bpm 71
